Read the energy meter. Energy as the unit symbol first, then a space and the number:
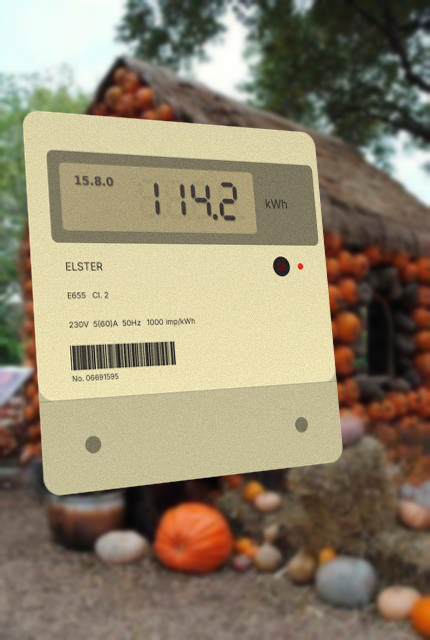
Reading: kWh 114.2
